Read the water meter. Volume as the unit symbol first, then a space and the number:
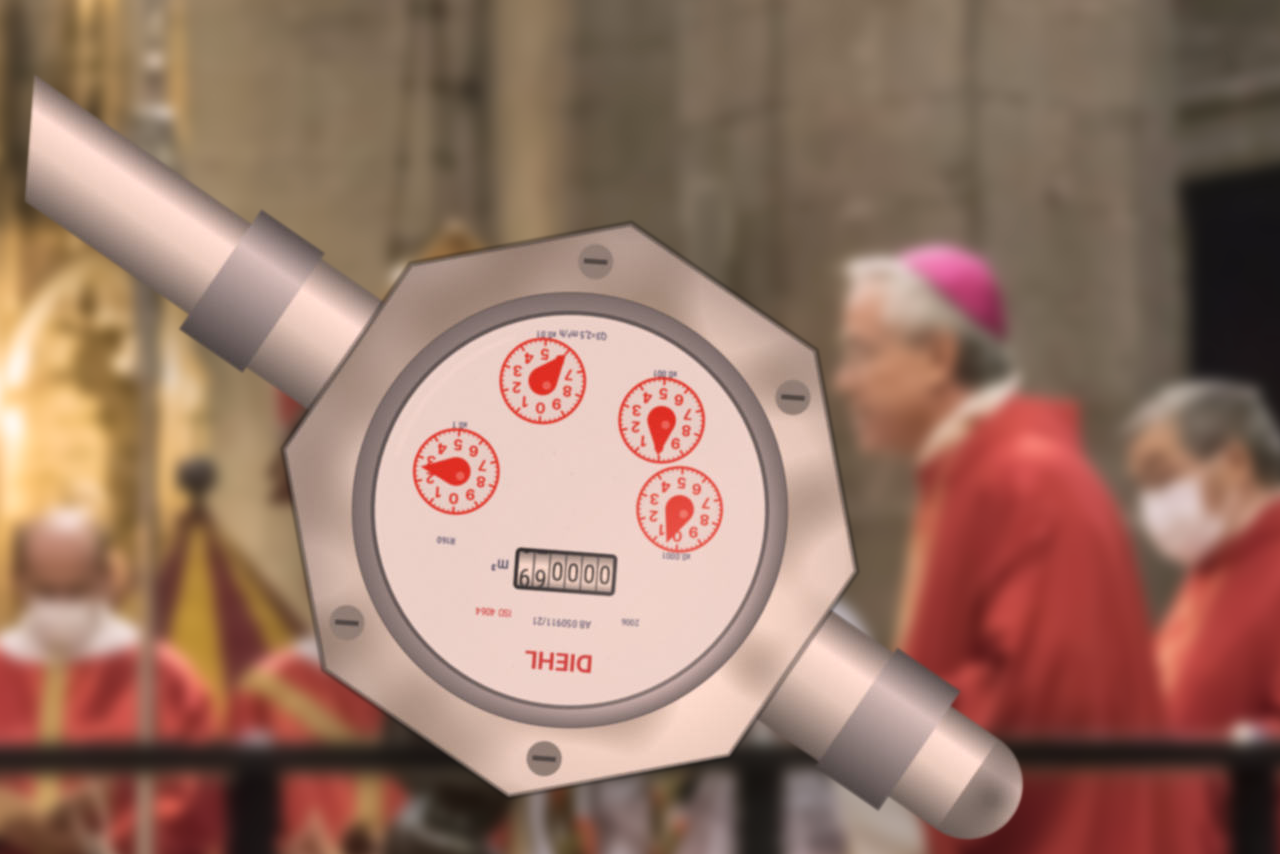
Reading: m³ 69.2600
